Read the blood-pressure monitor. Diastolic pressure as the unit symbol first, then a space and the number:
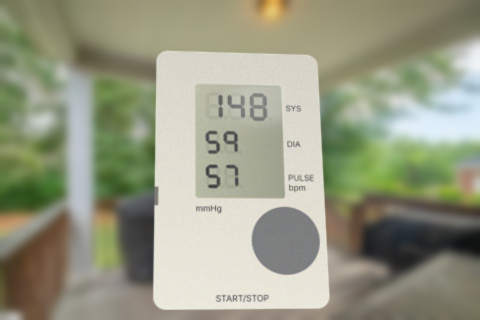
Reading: mmHg 59
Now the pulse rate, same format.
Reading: bpm 57
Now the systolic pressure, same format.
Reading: mmHg 148
